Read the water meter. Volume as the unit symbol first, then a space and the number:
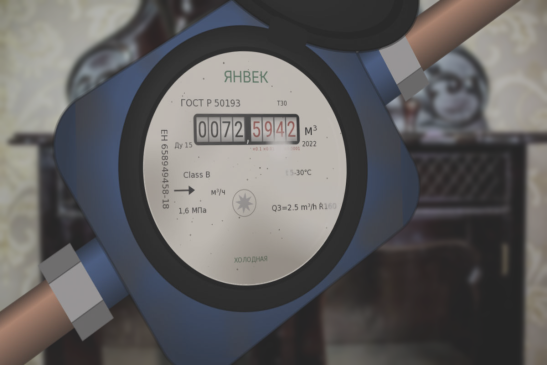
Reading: m³ 72.5942
